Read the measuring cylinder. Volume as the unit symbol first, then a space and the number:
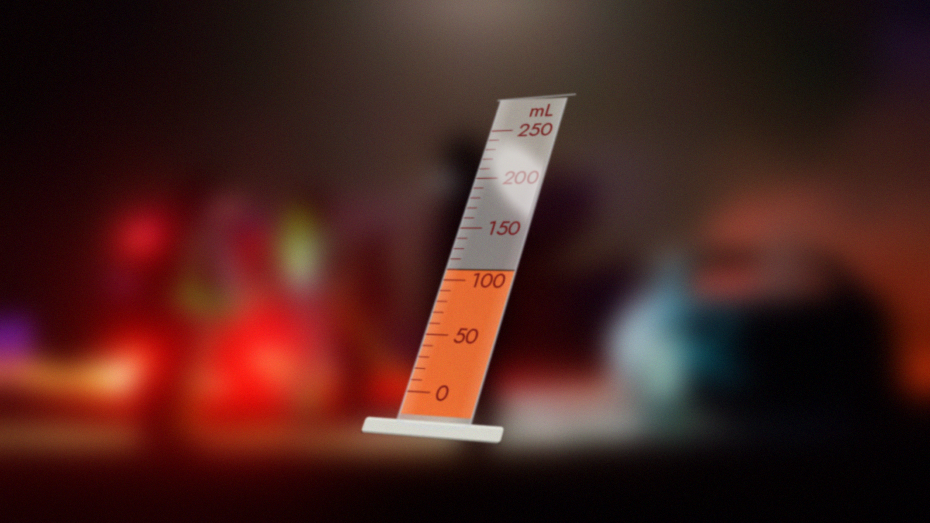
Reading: mL 110
